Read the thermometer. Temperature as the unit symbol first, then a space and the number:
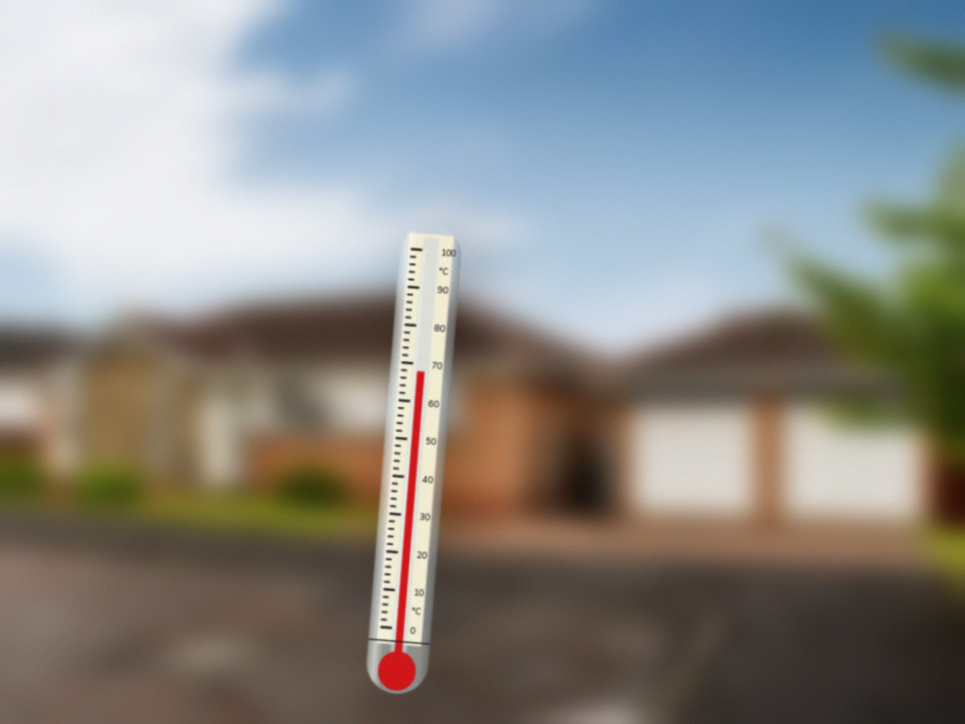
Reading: °C 68
